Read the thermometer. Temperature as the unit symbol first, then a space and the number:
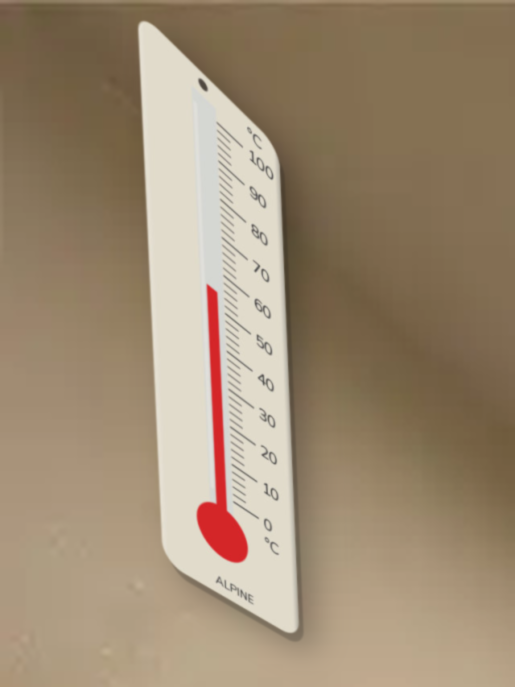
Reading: °C 54
